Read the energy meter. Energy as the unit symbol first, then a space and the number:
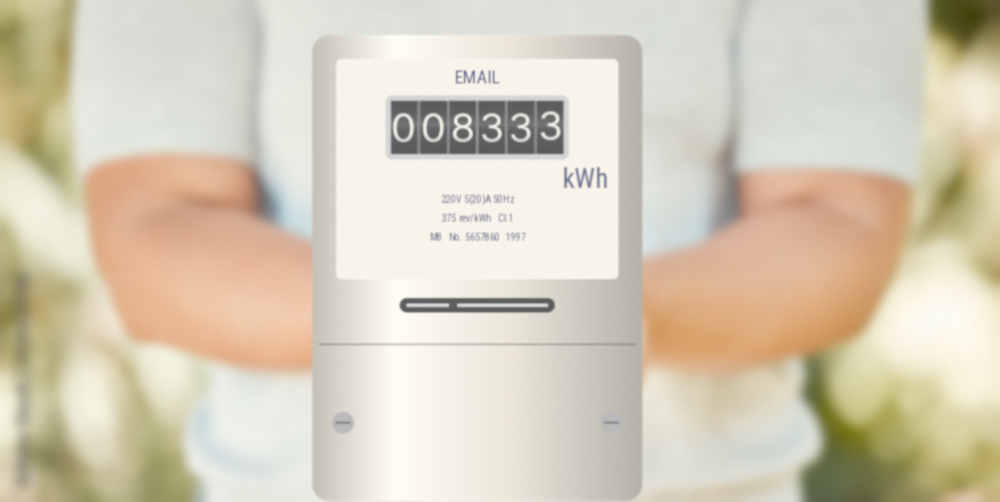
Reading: kWh 8333
